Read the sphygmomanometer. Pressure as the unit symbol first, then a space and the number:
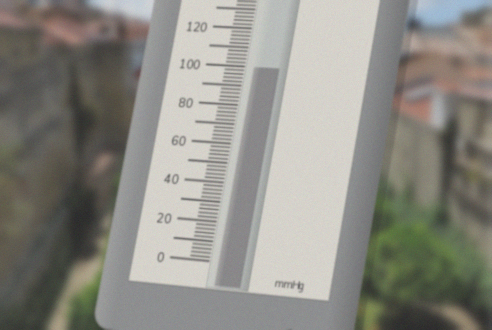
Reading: mmHg 100
